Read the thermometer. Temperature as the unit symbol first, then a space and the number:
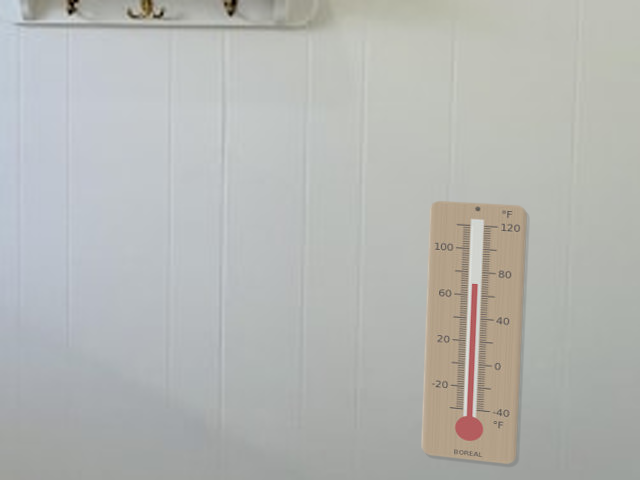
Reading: °F 70
